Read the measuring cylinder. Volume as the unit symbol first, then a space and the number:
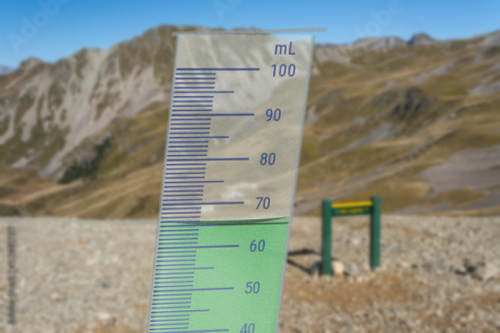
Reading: mL 65
